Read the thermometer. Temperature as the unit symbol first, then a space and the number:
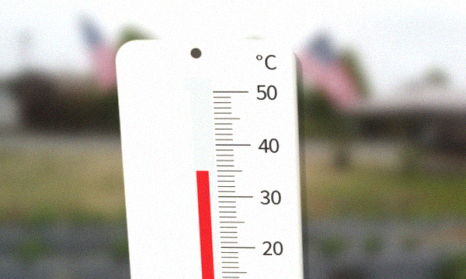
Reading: °C 35
